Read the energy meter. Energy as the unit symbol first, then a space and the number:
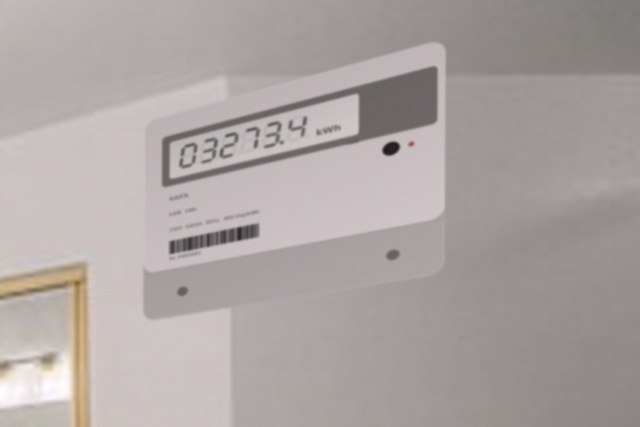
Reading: kWh 3273.4
